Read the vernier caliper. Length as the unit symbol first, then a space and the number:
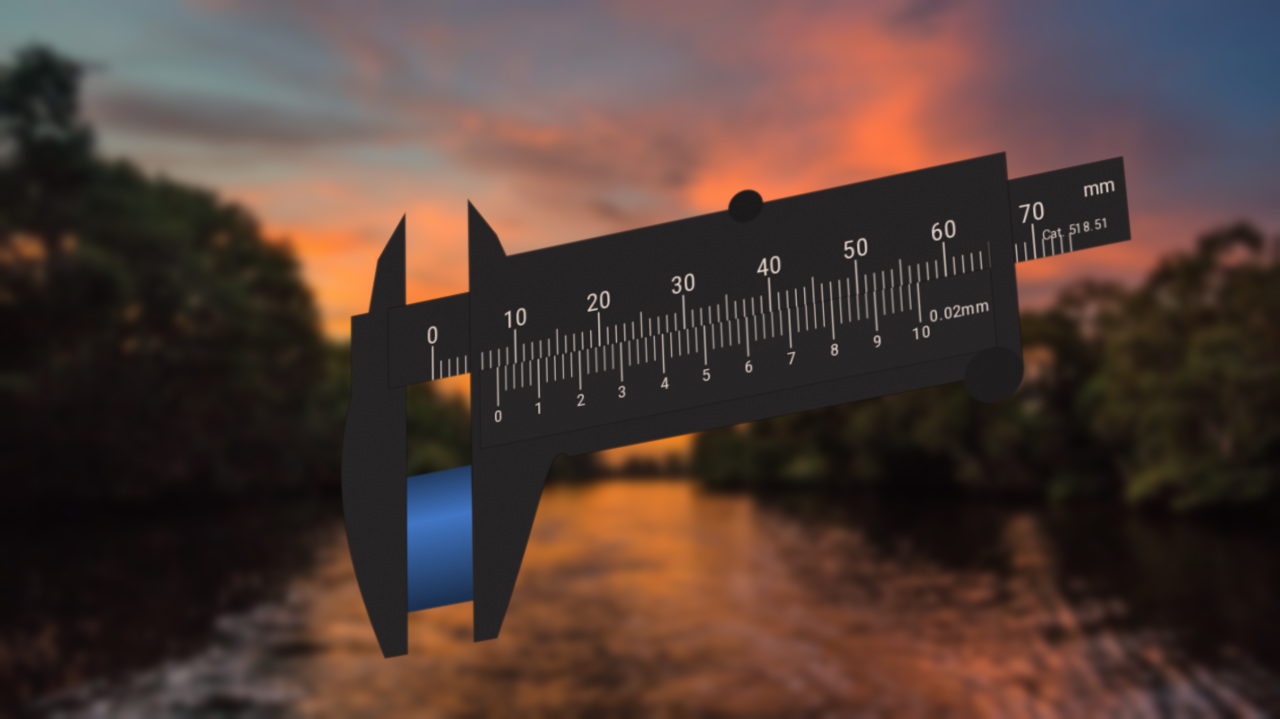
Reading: mm 7.8
